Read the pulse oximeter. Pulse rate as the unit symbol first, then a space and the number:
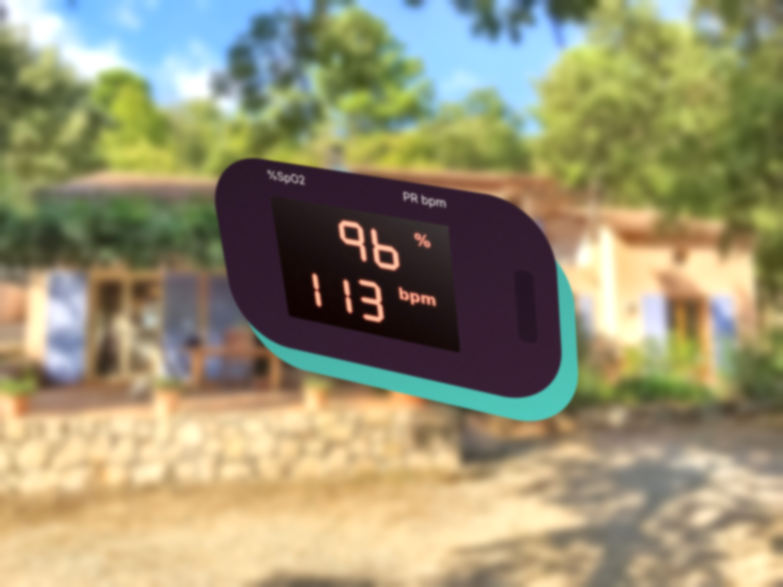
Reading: bpm 113
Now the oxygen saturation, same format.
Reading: % 96
